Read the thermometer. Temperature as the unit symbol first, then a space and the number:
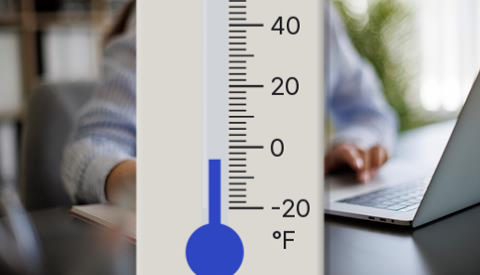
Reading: °F -4
